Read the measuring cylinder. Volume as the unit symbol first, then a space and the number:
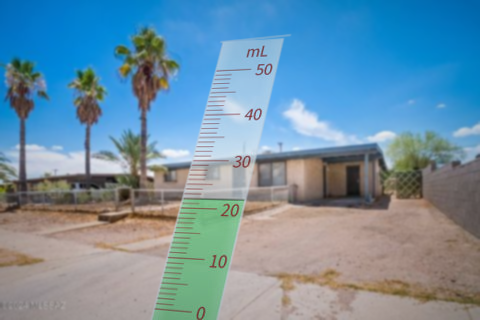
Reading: mL 22
